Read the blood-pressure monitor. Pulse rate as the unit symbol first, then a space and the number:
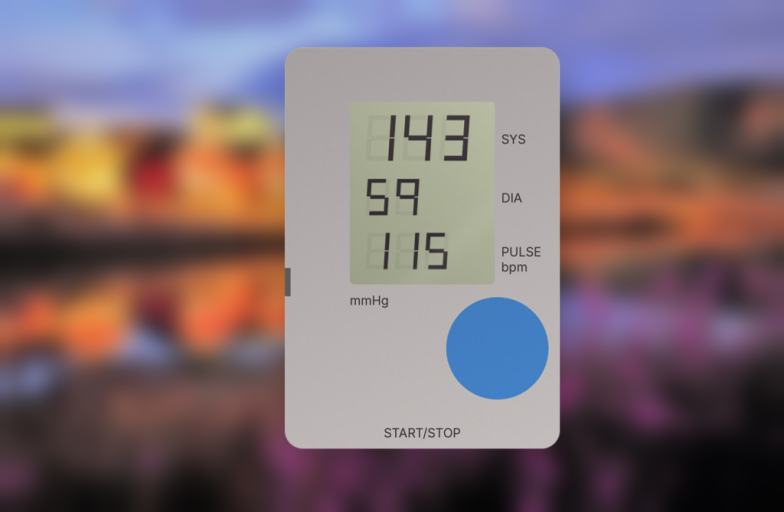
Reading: bpm 115
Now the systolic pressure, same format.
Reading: mmHg 143
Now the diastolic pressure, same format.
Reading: mmHg 59
